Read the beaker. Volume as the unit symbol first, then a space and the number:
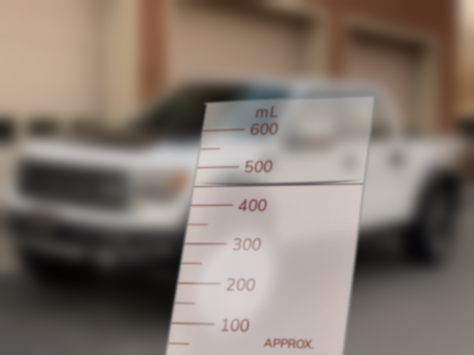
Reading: mL 450
